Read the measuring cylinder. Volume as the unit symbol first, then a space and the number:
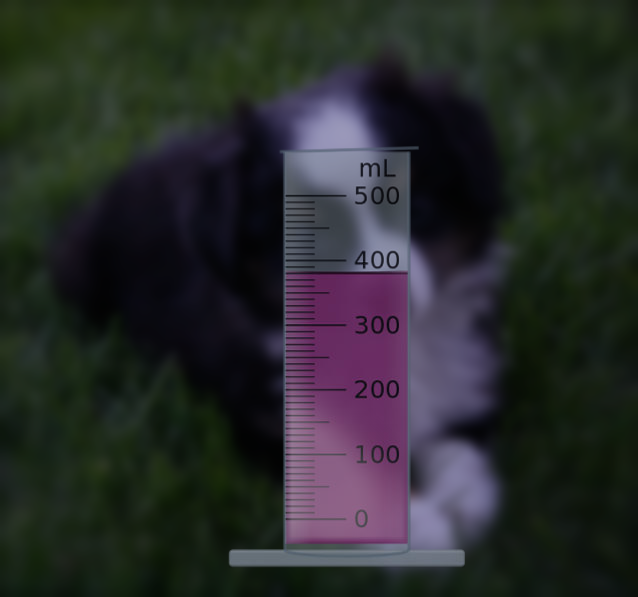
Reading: mL 380
